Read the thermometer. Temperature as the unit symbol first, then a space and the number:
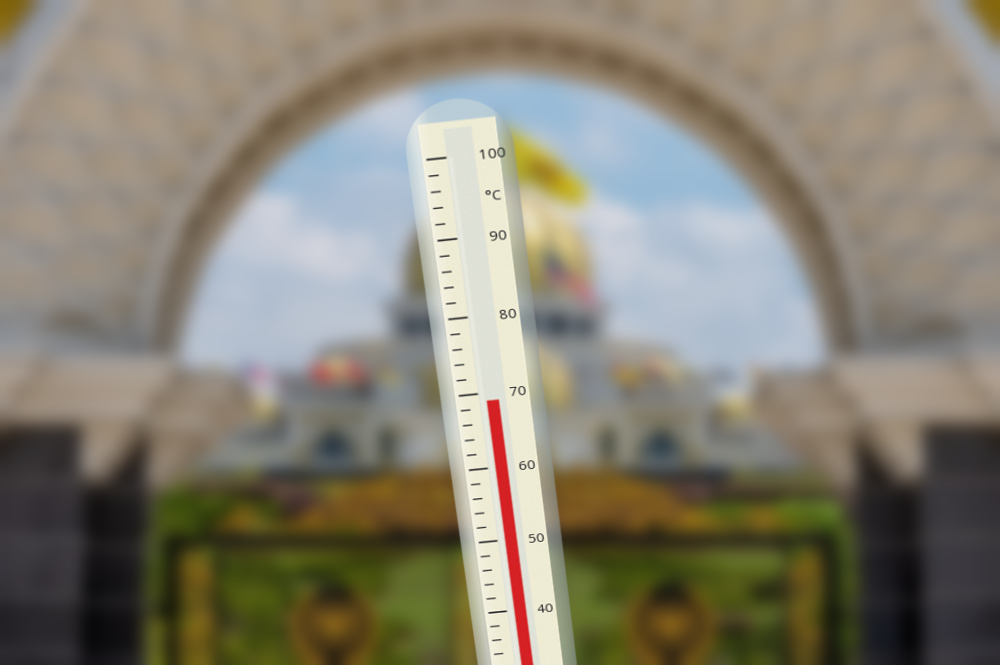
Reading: °C 69
